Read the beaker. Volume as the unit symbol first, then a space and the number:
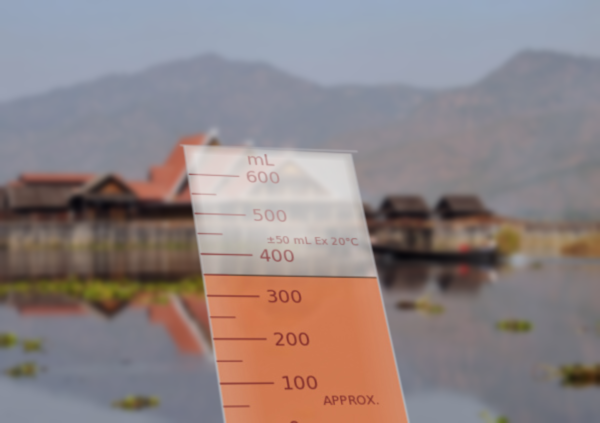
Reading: mL 350
